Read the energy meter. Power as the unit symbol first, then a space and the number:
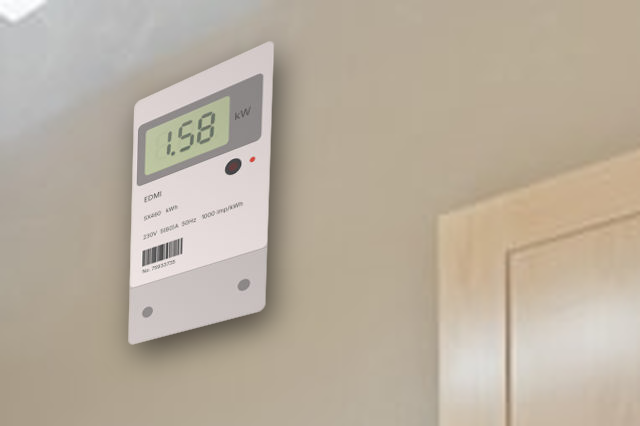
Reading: kW 1.58
